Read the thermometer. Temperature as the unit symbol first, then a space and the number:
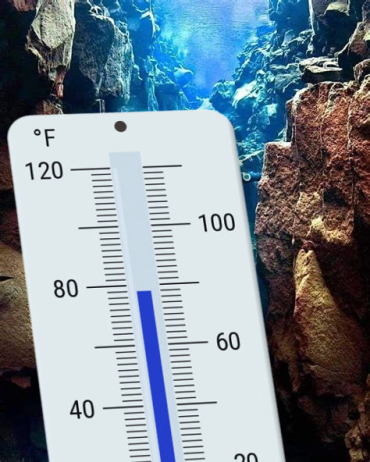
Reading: °F 78
